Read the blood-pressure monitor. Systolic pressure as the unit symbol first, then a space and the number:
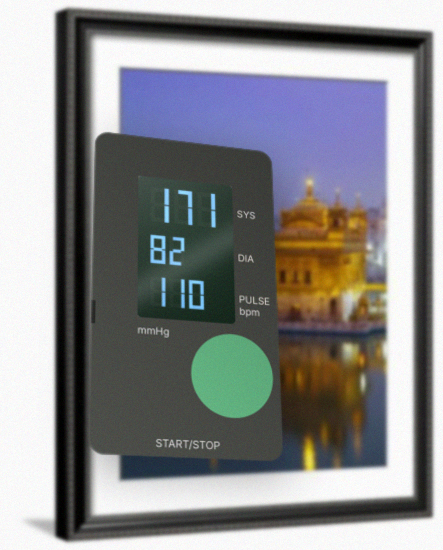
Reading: mmHg 171
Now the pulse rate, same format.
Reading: bpm 110
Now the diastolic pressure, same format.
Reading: mmHg 82
